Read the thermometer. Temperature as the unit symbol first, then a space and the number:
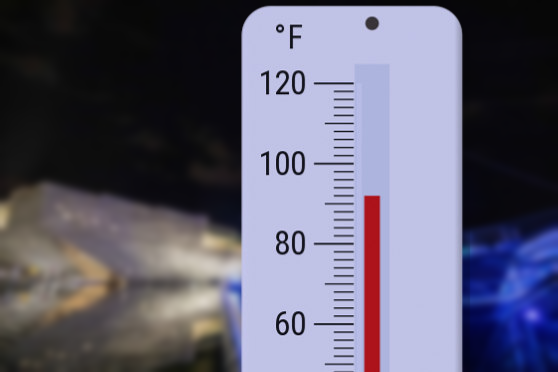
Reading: °F 92
